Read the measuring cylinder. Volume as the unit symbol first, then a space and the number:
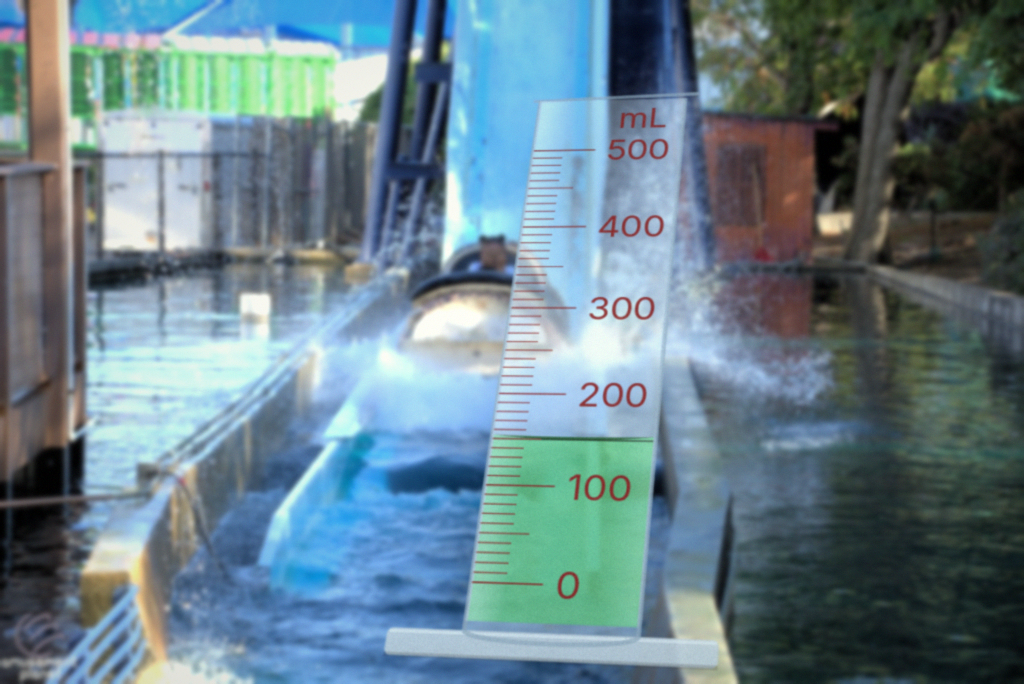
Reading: mL 150
